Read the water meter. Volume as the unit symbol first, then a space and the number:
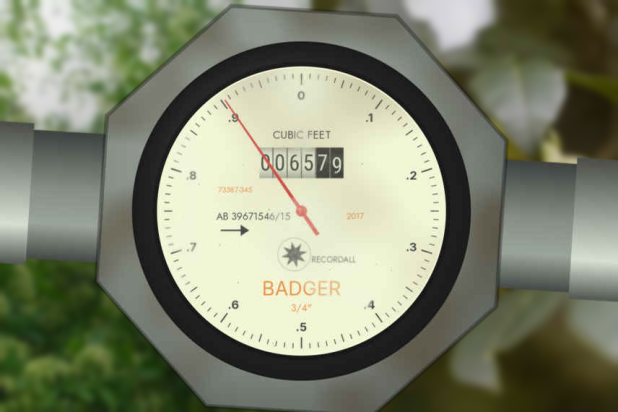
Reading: ft³ 6578.90
